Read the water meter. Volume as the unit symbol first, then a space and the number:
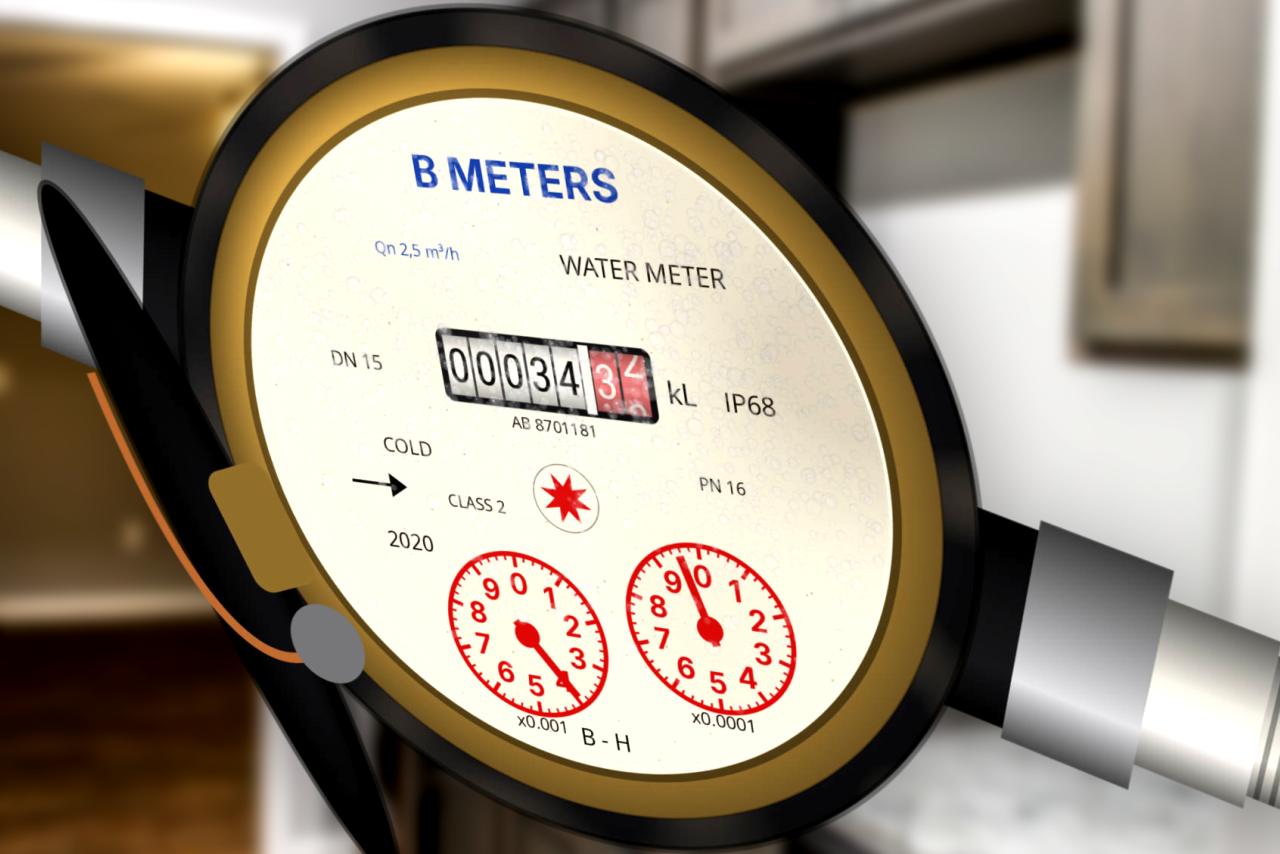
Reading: kL 34.3239
